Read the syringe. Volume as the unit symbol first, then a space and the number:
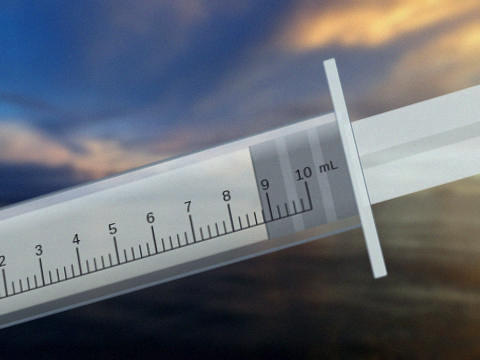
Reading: mL 8.8
